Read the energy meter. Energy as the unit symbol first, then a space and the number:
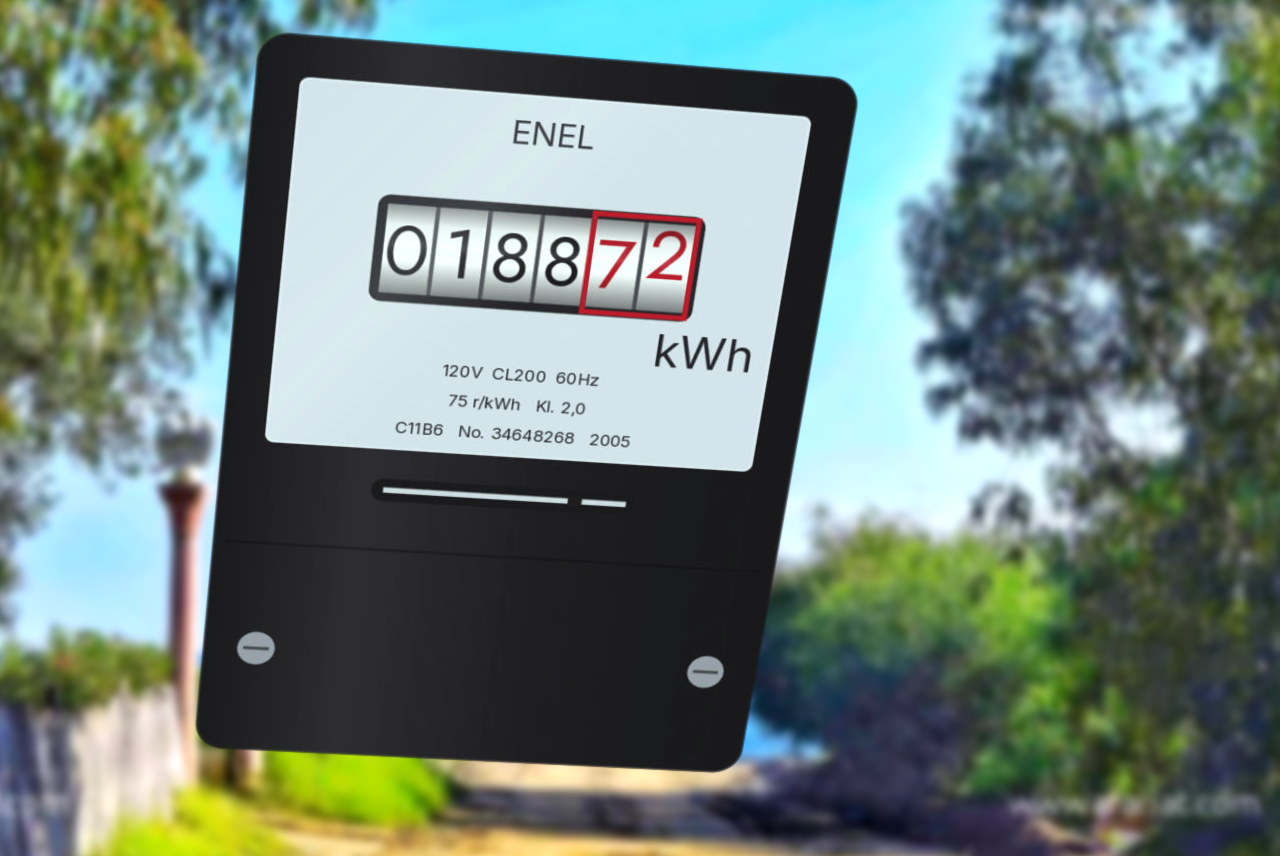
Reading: kWh 188.72
